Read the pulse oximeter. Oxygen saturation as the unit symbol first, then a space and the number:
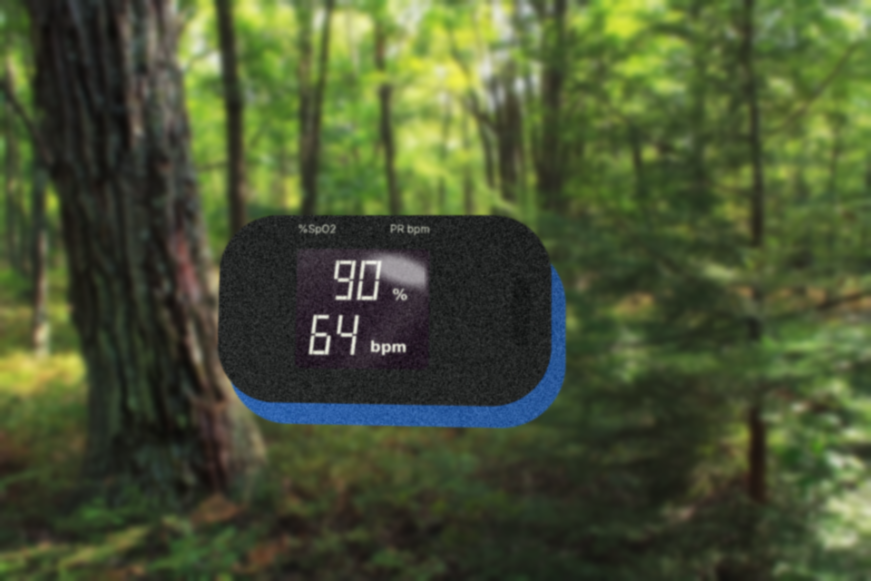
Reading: % 90
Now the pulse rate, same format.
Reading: bpm 64
